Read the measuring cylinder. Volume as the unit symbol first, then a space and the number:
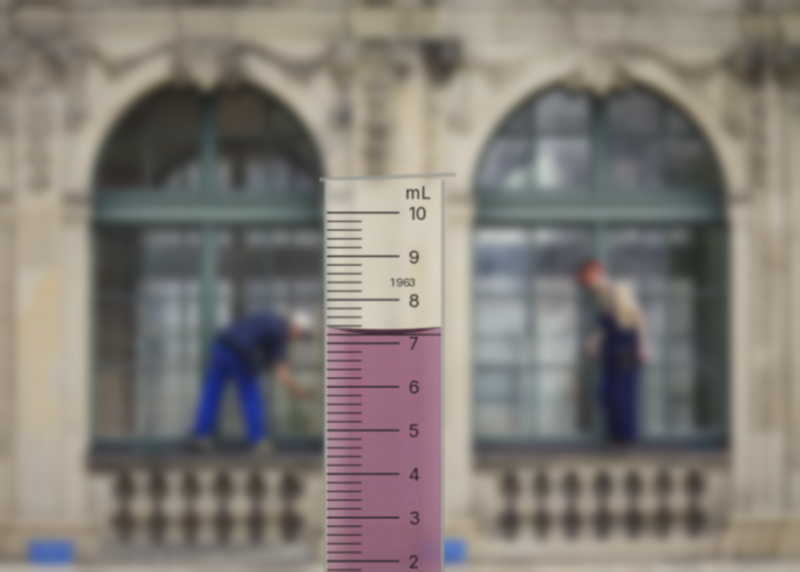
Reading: mL 7.2
